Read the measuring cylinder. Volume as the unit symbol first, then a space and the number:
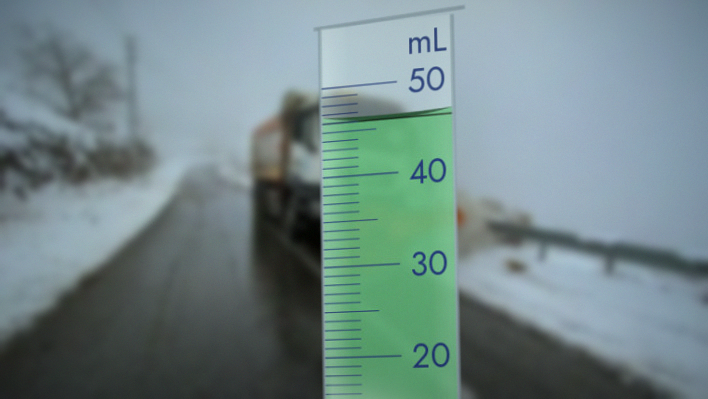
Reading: mL 46
